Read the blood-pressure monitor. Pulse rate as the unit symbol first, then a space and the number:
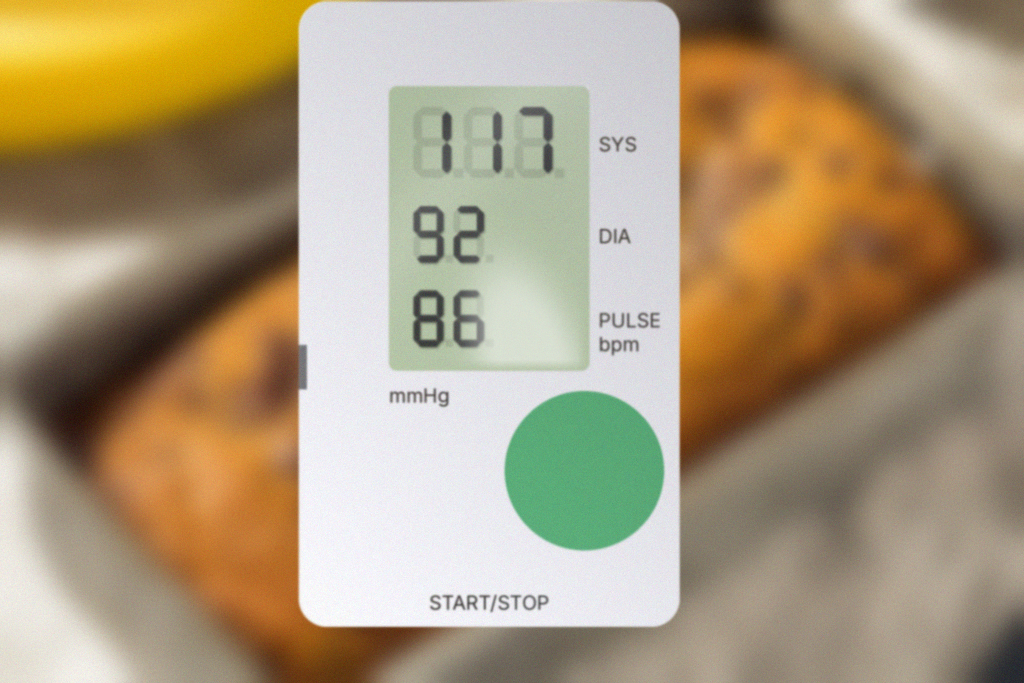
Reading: bpm 86
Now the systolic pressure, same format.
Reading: mmHg 117
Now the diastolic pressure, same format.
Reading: mmHg 92
